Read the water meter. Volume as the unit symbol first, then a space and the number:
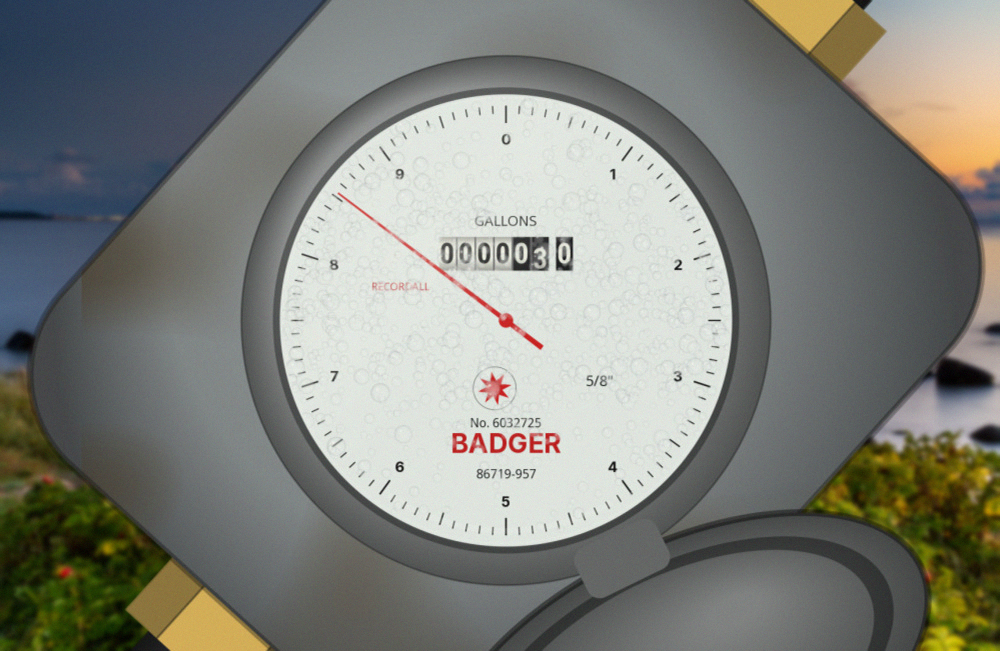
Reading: gal 28.5
